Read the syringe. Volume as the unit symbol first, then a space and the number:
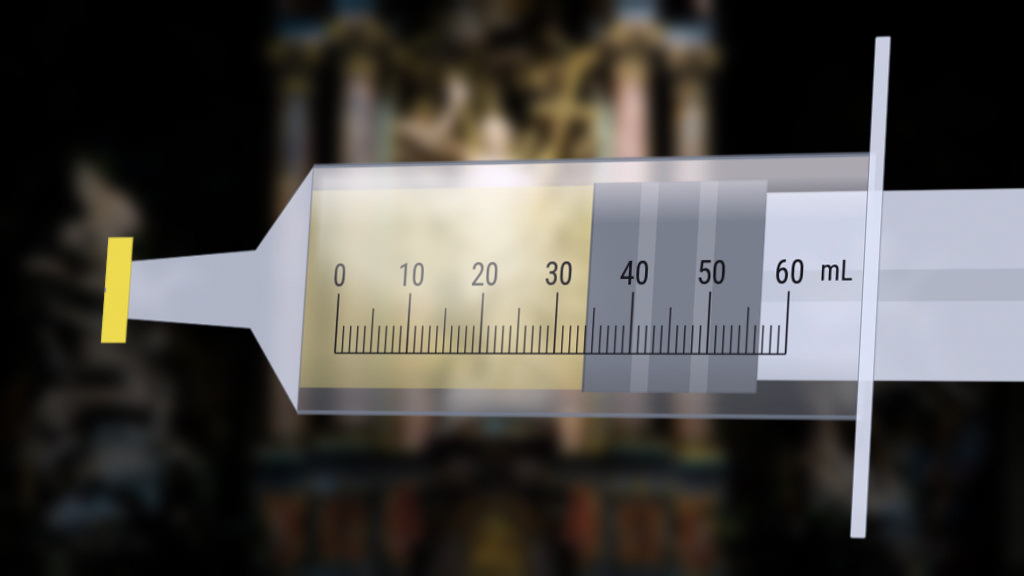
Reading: mL 34
